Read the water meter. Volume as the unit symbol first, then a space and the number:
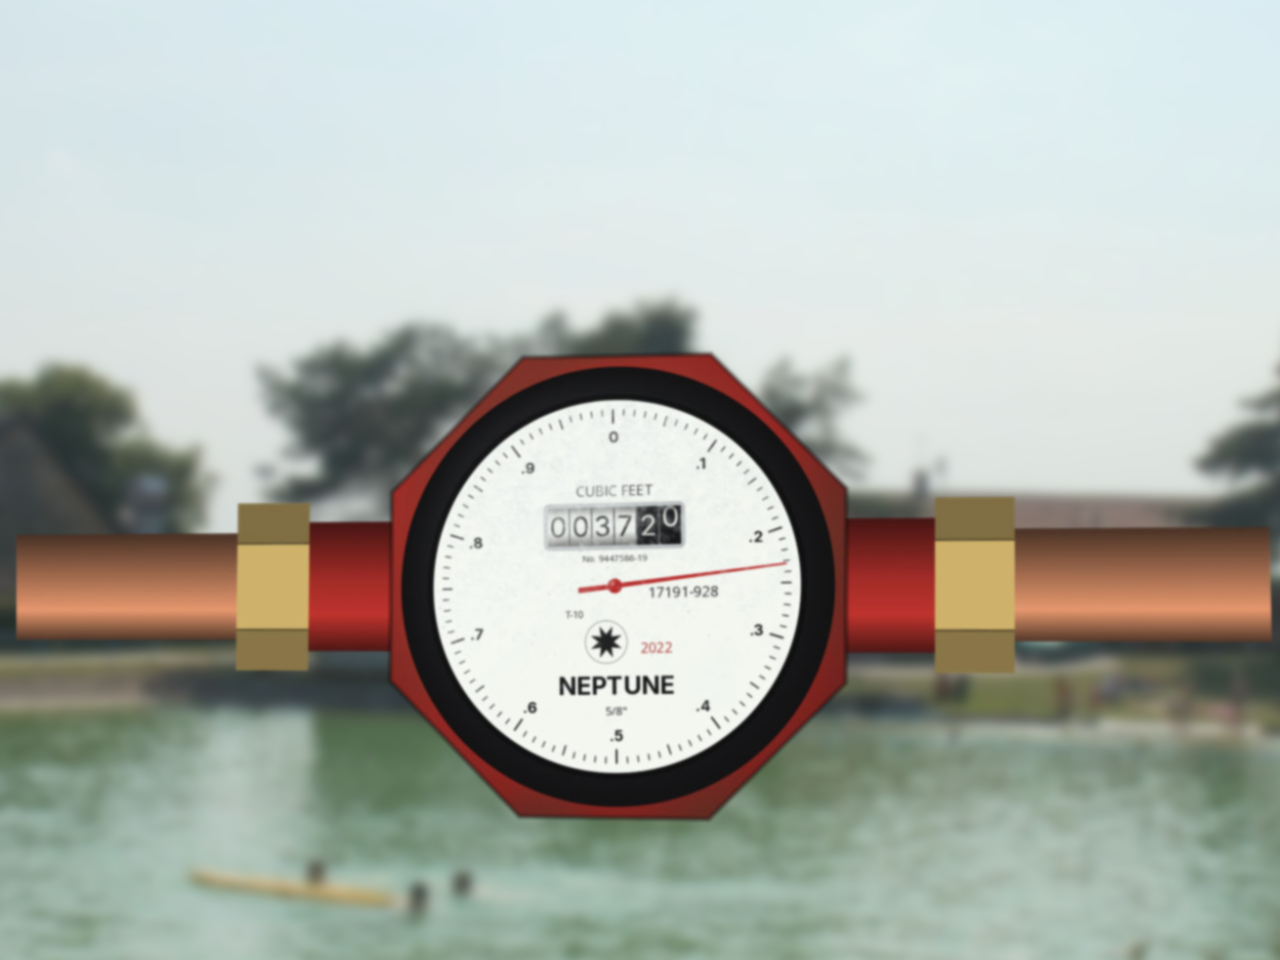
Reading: ft³ 3720.23
